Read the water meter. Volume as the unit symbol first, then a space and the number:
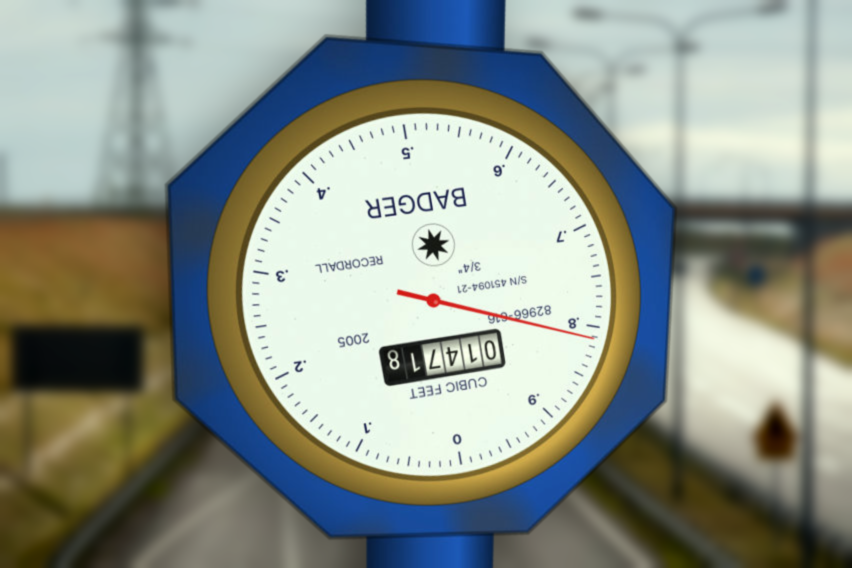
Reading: ft³ 14717.81
